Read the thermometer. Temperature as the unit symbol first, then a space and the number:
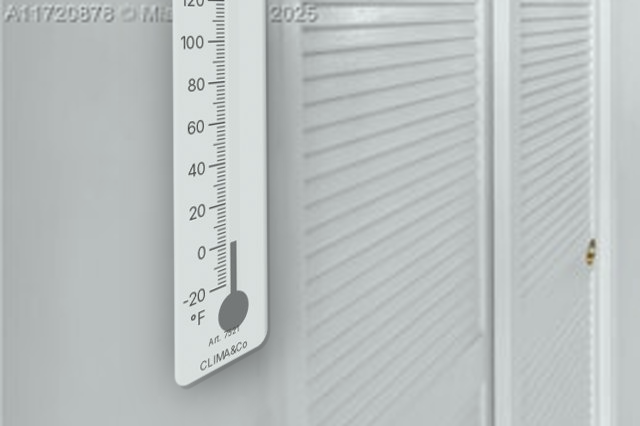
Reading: °F 0
